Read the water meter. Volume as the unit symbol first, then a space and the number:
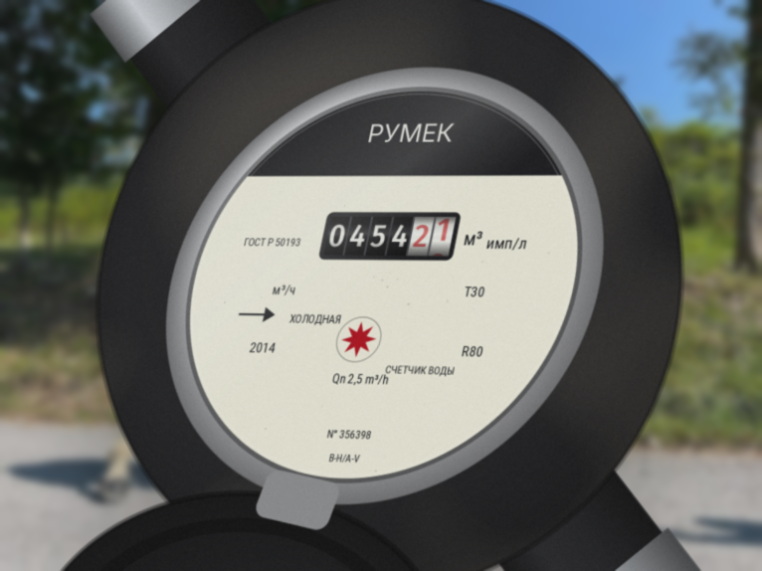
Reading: m³ 454.21
